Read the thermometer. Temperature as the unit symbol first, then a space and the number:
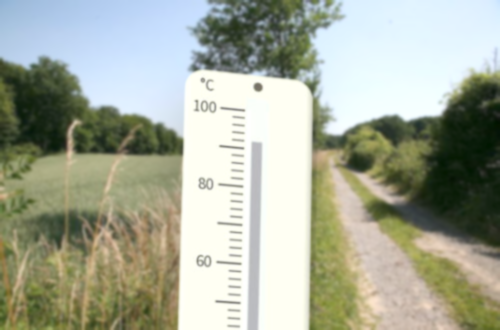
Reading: °C 92
